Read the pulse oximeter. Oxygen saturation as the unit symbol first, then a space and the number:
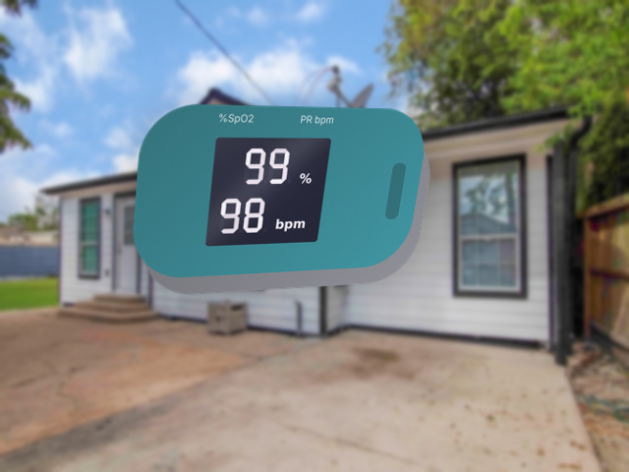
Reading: % 99
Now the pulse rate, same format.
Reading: bpm 98
